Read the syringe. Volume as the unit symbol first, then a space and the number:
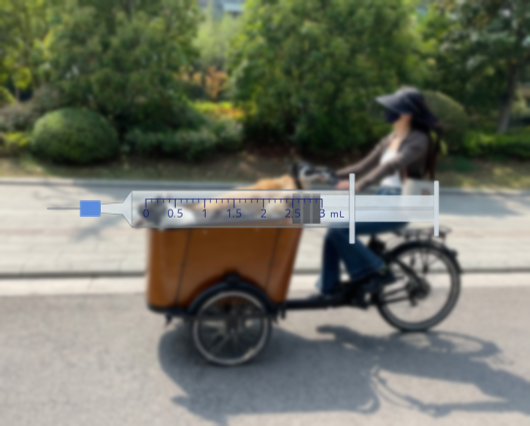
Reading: mL 2.5
